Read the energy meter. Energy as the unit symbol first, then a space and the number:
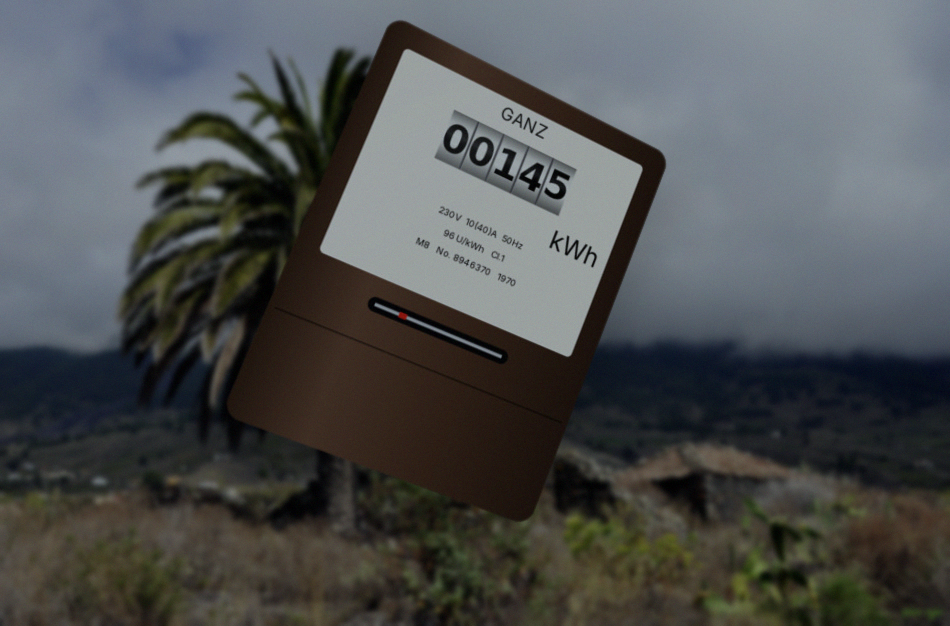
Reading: kWh 145
